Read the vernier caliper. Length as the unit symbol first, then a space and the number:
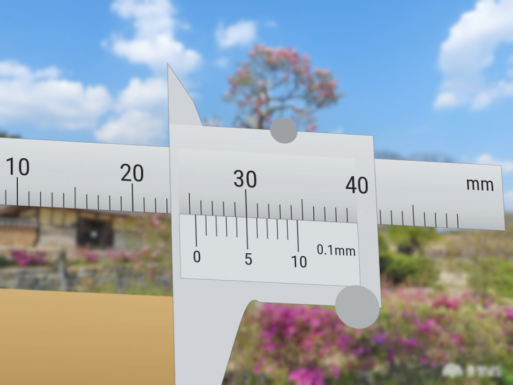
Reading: mm 25.5
